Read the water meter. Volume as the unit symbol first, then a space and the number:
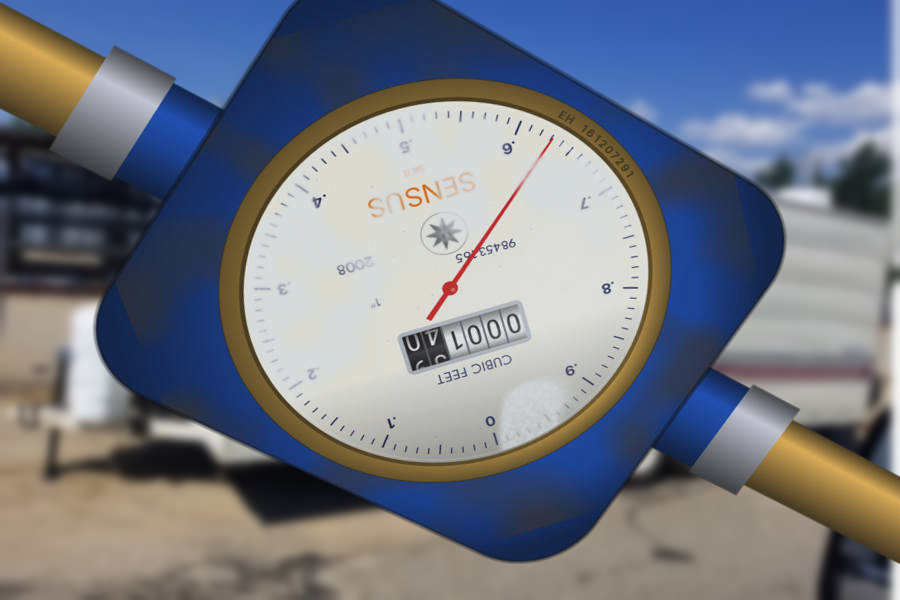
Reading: ft³ 139.63
